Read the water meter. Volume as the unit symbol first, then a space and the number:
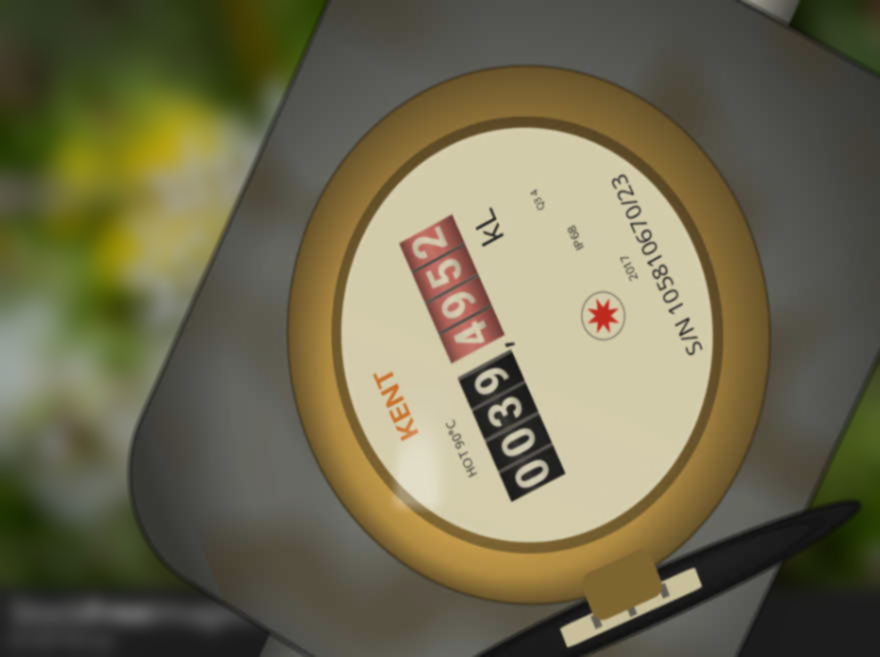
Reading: kL 39.4952
